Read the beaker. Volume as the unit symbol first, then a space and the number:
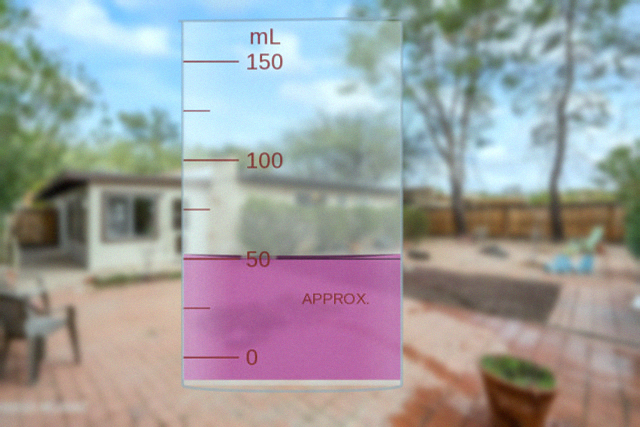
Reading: mL 50
